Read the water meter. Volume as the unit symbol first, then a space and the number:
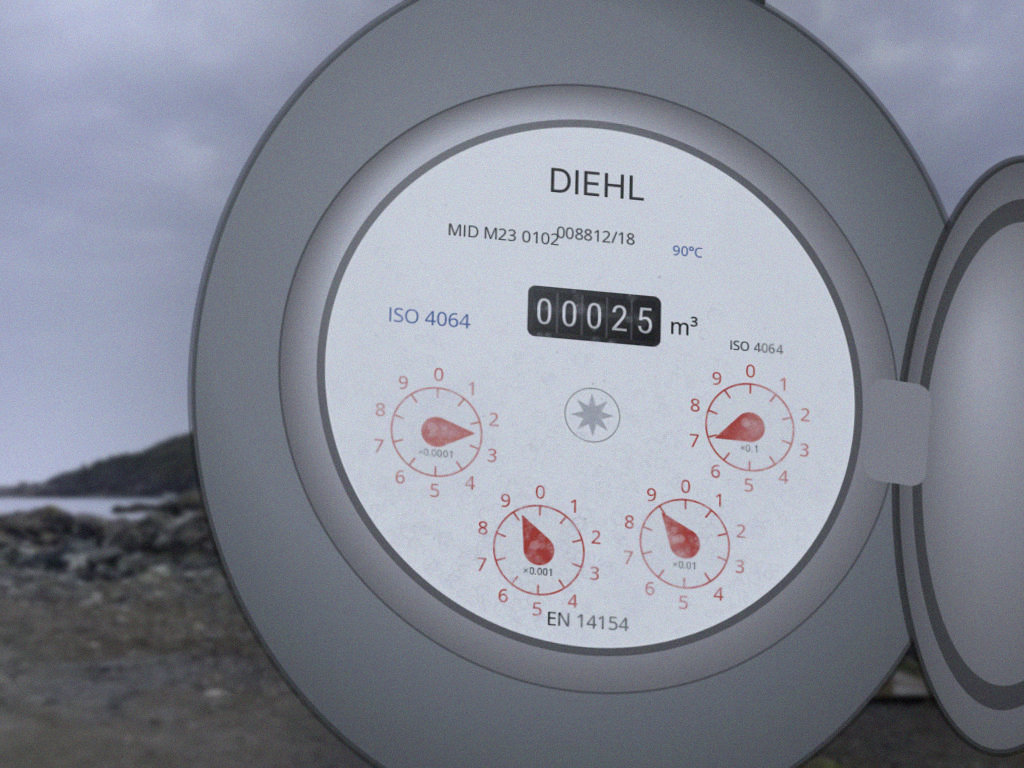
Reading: m³ 25.6892
